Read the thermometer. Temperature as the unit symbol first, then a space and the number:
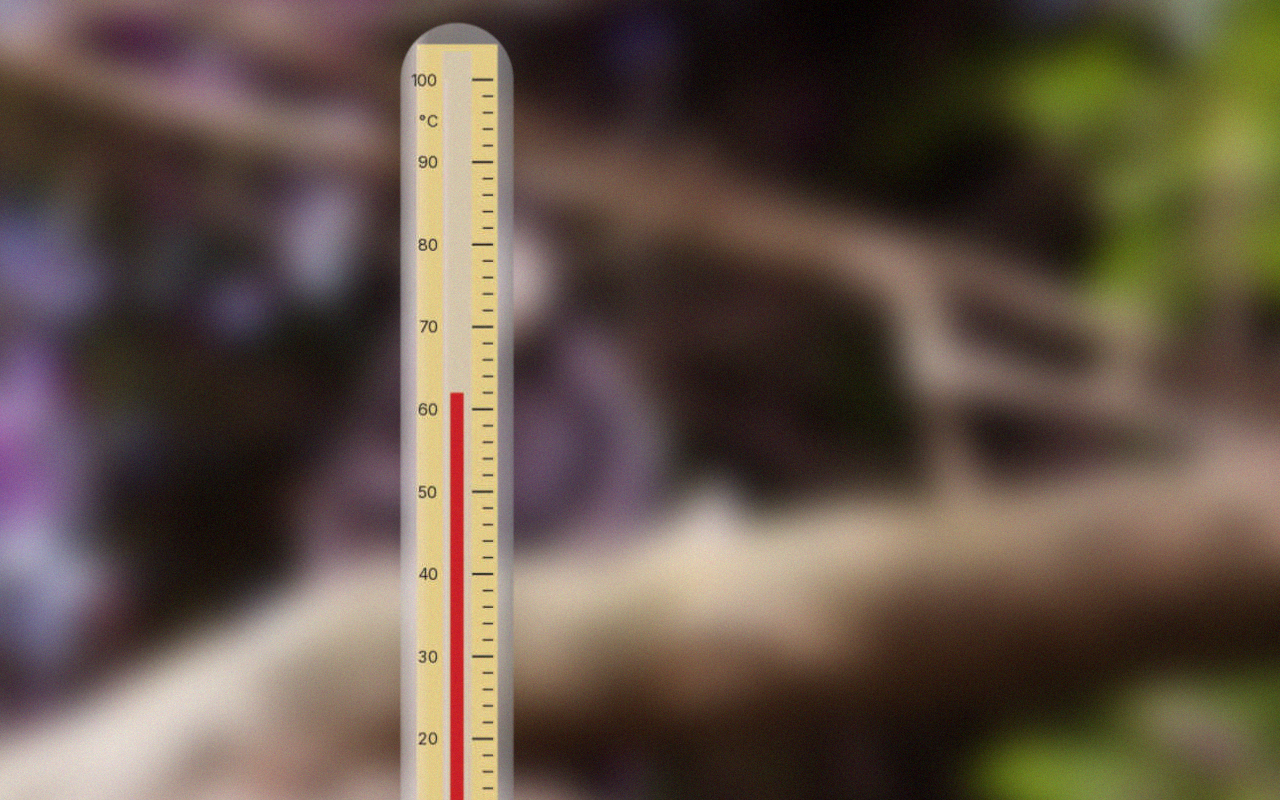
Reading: °C 62
